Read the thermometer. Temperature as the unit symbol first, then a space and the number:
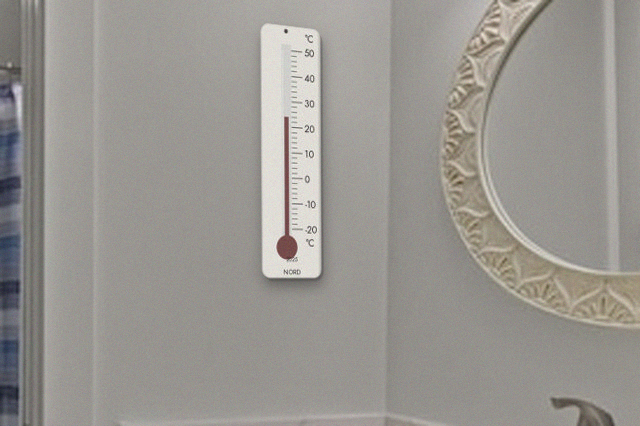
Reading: °C 24
